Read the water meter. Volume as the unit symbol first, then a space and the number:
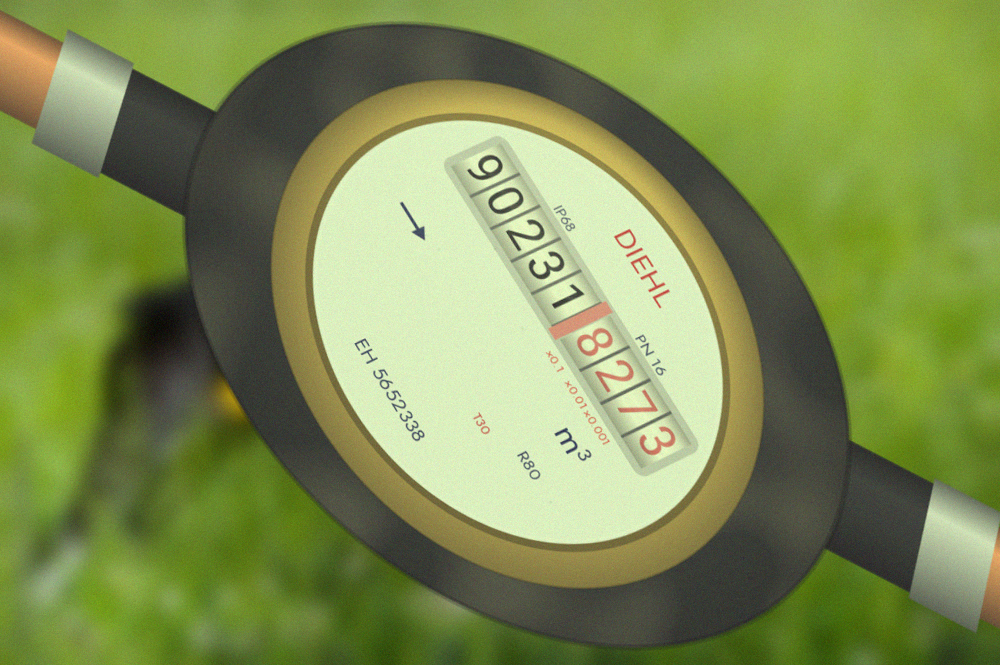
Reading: m³ 90231.8273
